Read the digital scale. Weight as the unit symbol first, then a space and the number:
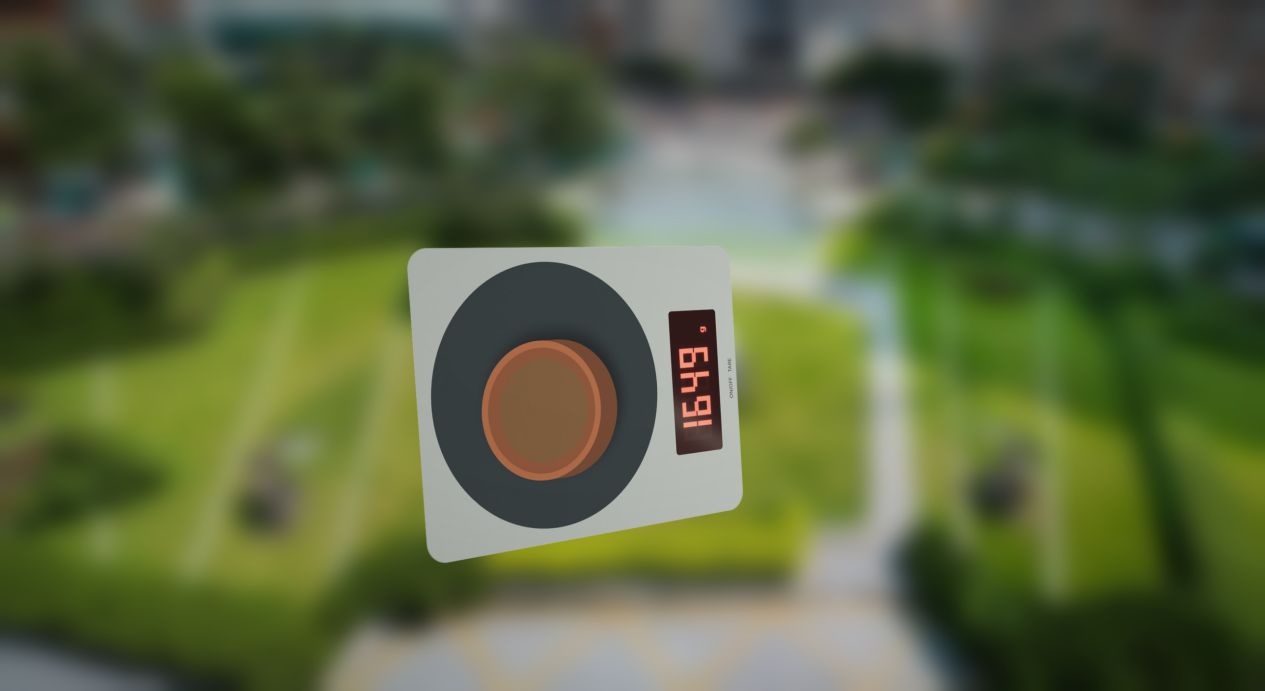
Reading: g 1649
